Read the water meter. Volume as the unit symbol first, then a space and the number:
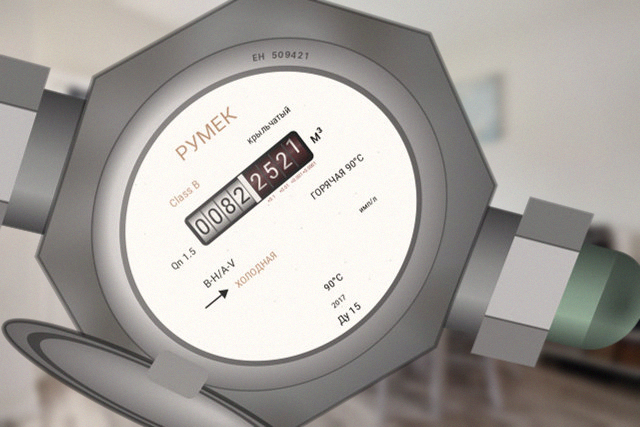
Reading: m³ 82.2521
